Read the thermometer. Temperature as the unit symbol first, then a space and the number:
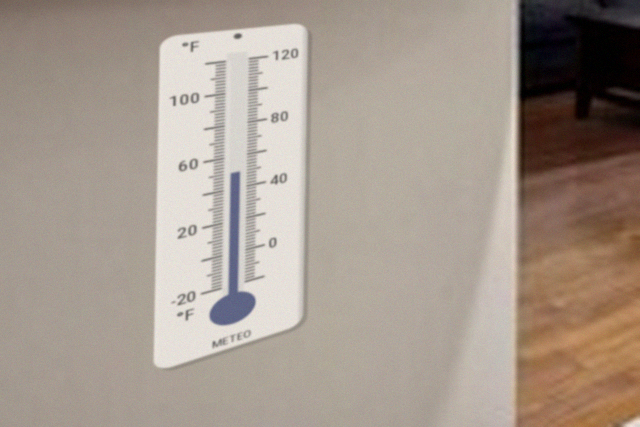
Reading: °F 50
